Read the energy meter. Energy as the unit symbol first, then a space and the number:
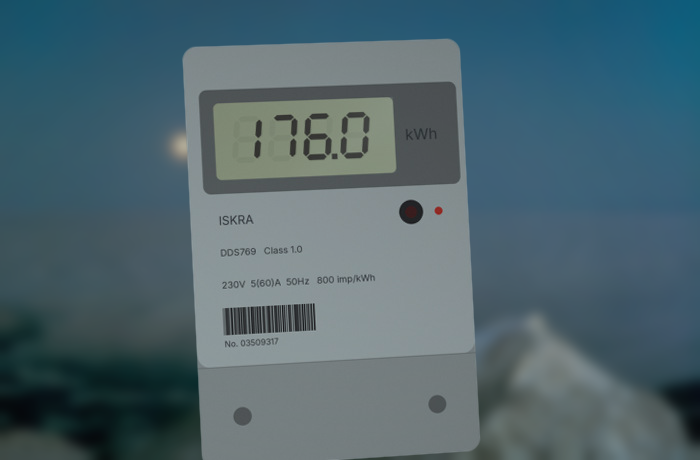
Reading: kWh 176.0
